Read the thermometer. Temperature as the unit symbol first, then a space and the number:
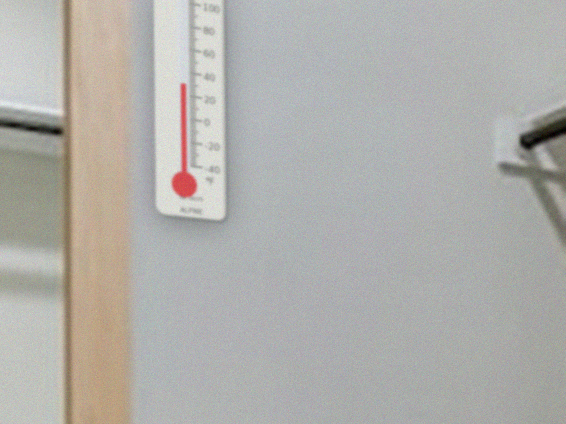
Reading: °F 30
